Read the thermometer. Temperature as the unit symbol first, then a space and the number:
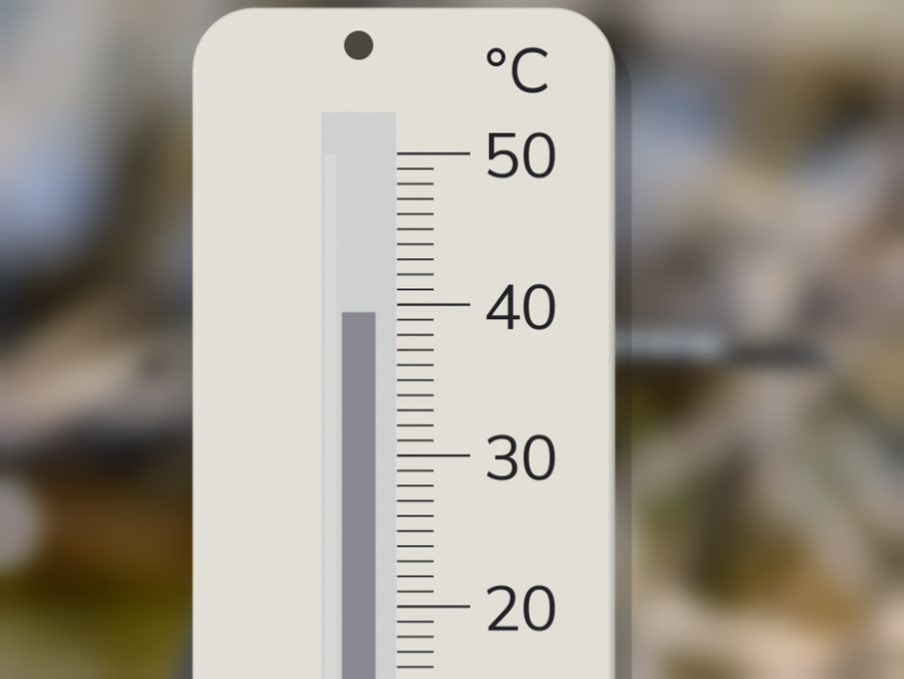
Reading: °C 39.5
